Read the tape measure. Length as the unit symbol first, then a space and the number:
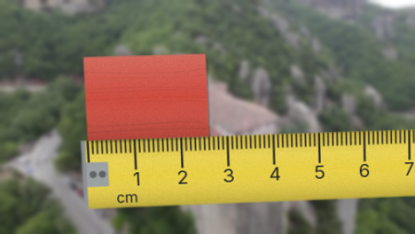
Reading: cm 2.6
